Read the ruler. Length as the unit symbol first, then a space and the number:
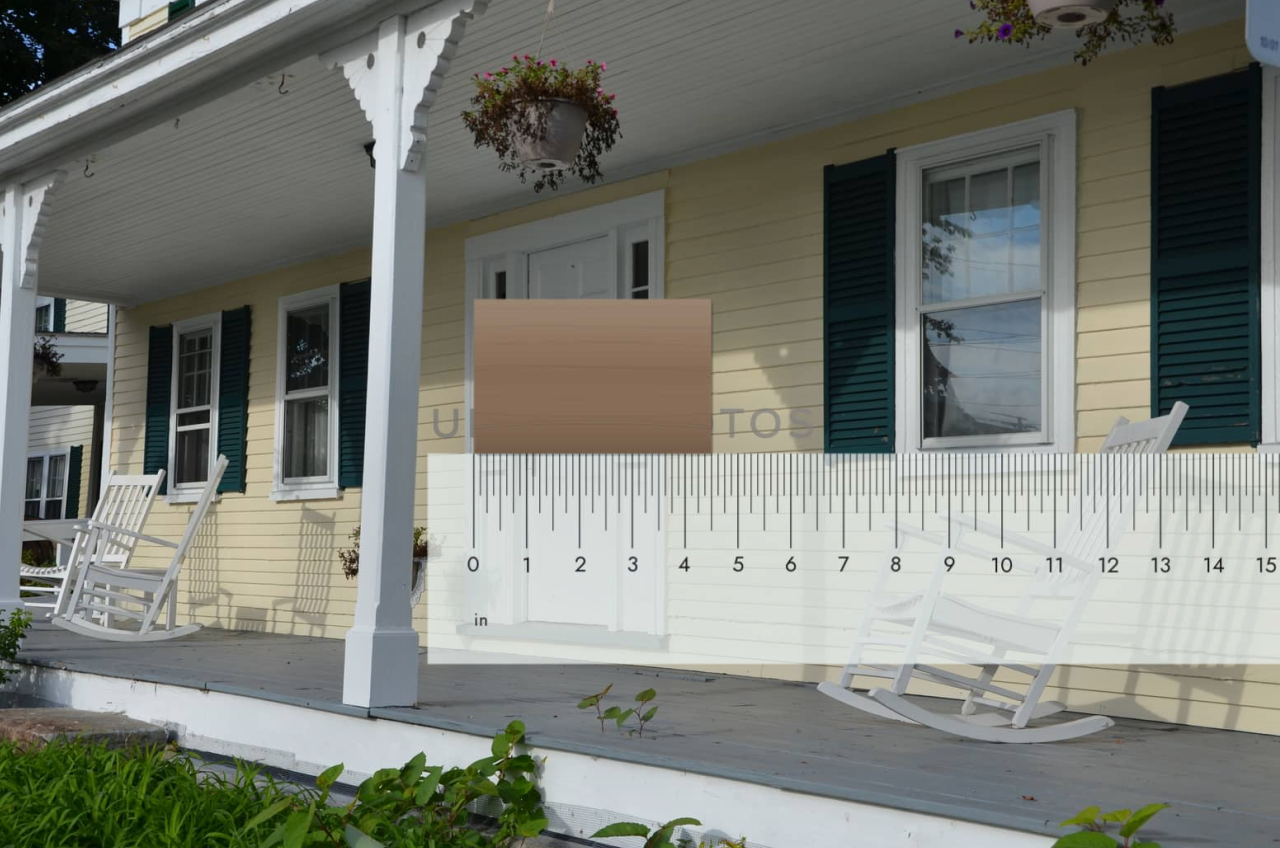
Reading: in 4.5
